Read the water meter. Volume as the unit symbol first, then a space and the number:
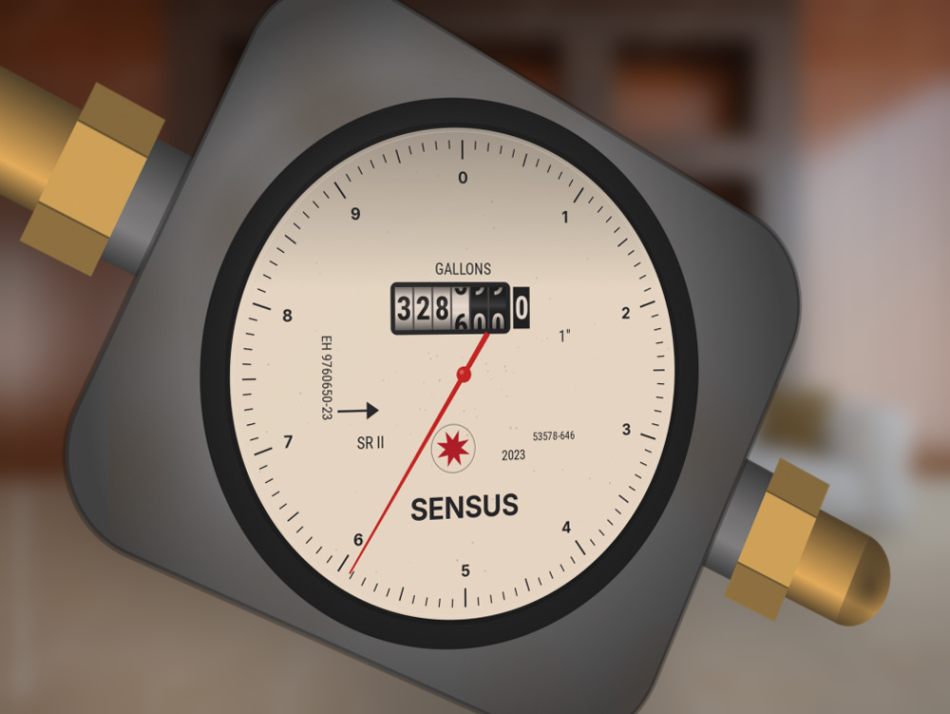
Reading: gal 3285995.9
